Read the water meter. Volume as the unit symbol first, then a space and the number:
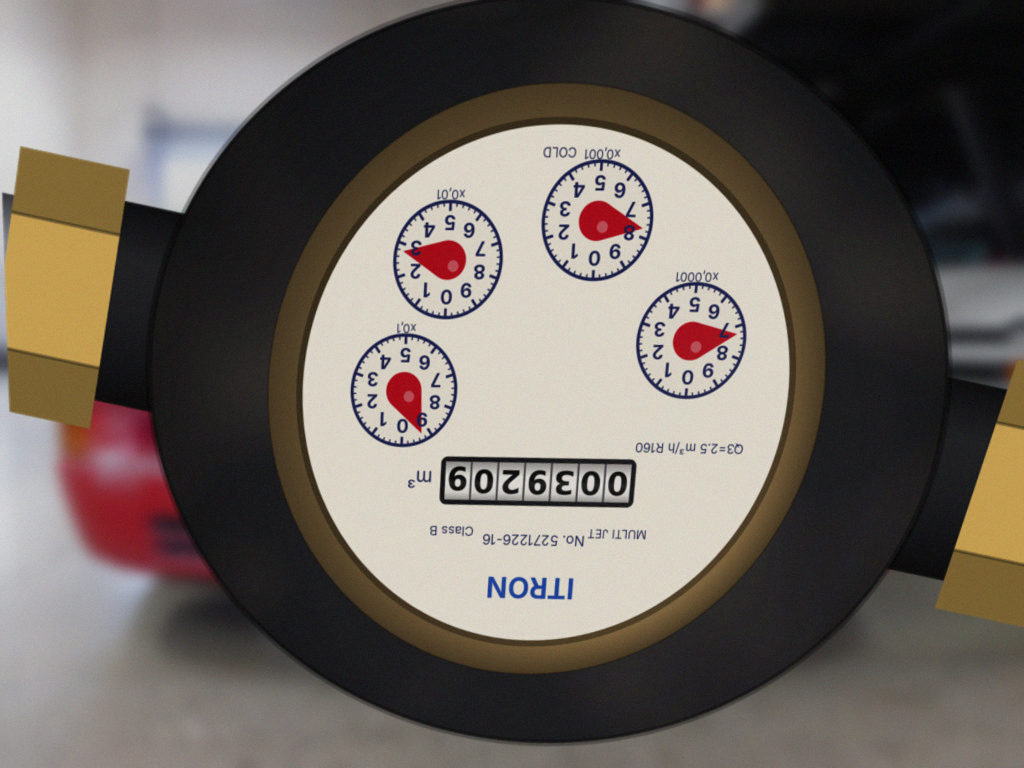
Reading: m³ 39208.9277
